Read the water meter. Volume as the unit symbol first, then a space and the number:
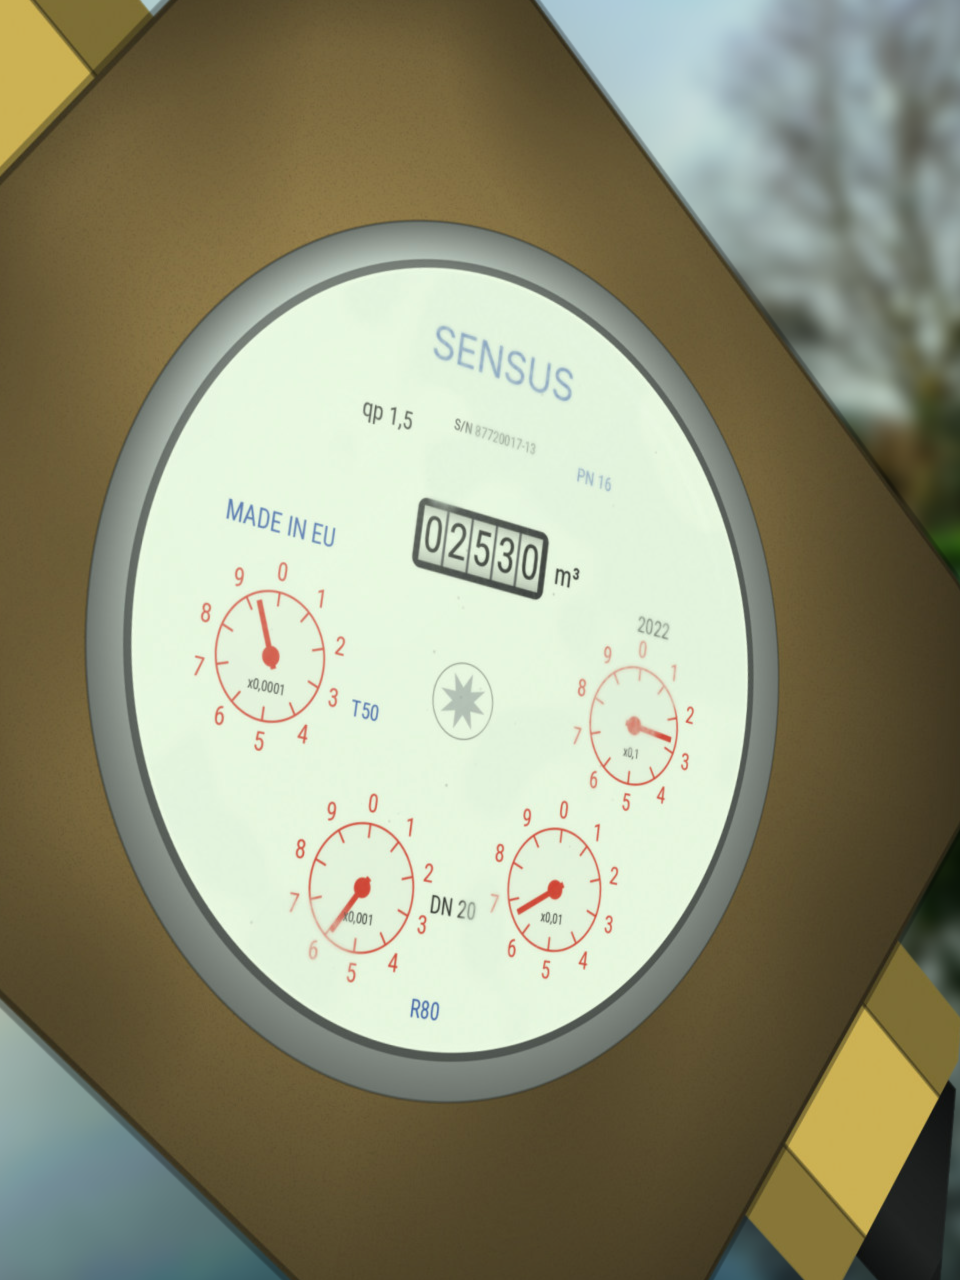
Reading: m³ 2530.2659
